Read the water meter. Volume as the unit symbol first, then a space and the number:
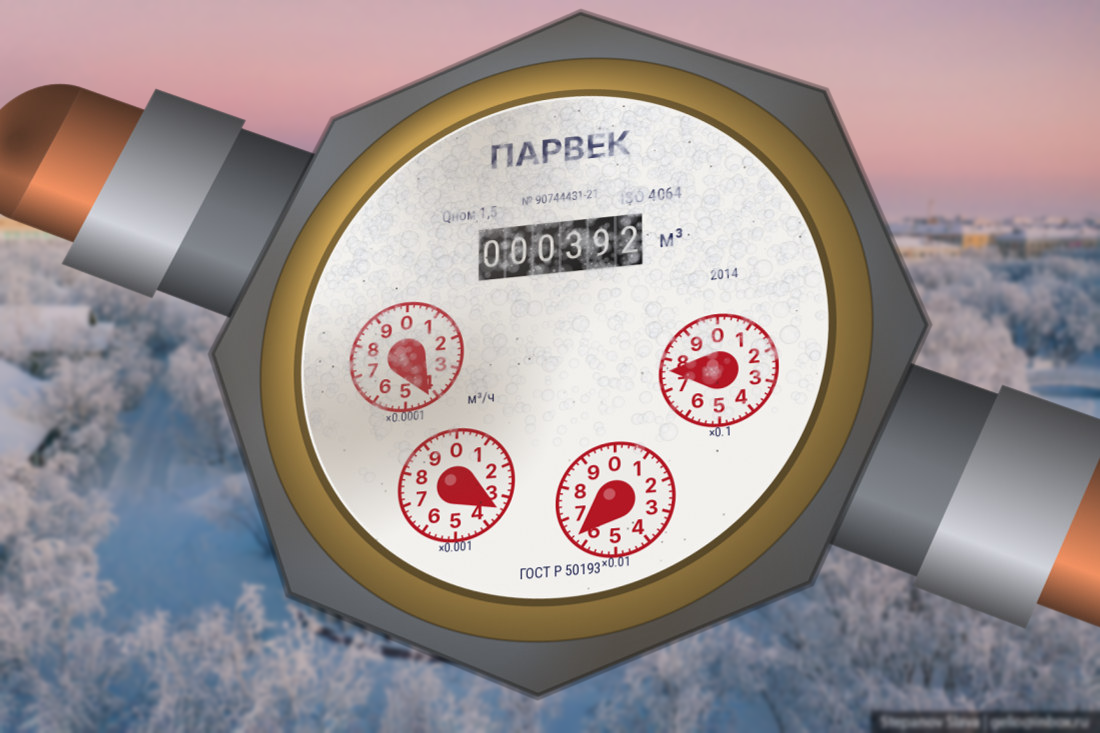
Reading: m³ 392.7634
